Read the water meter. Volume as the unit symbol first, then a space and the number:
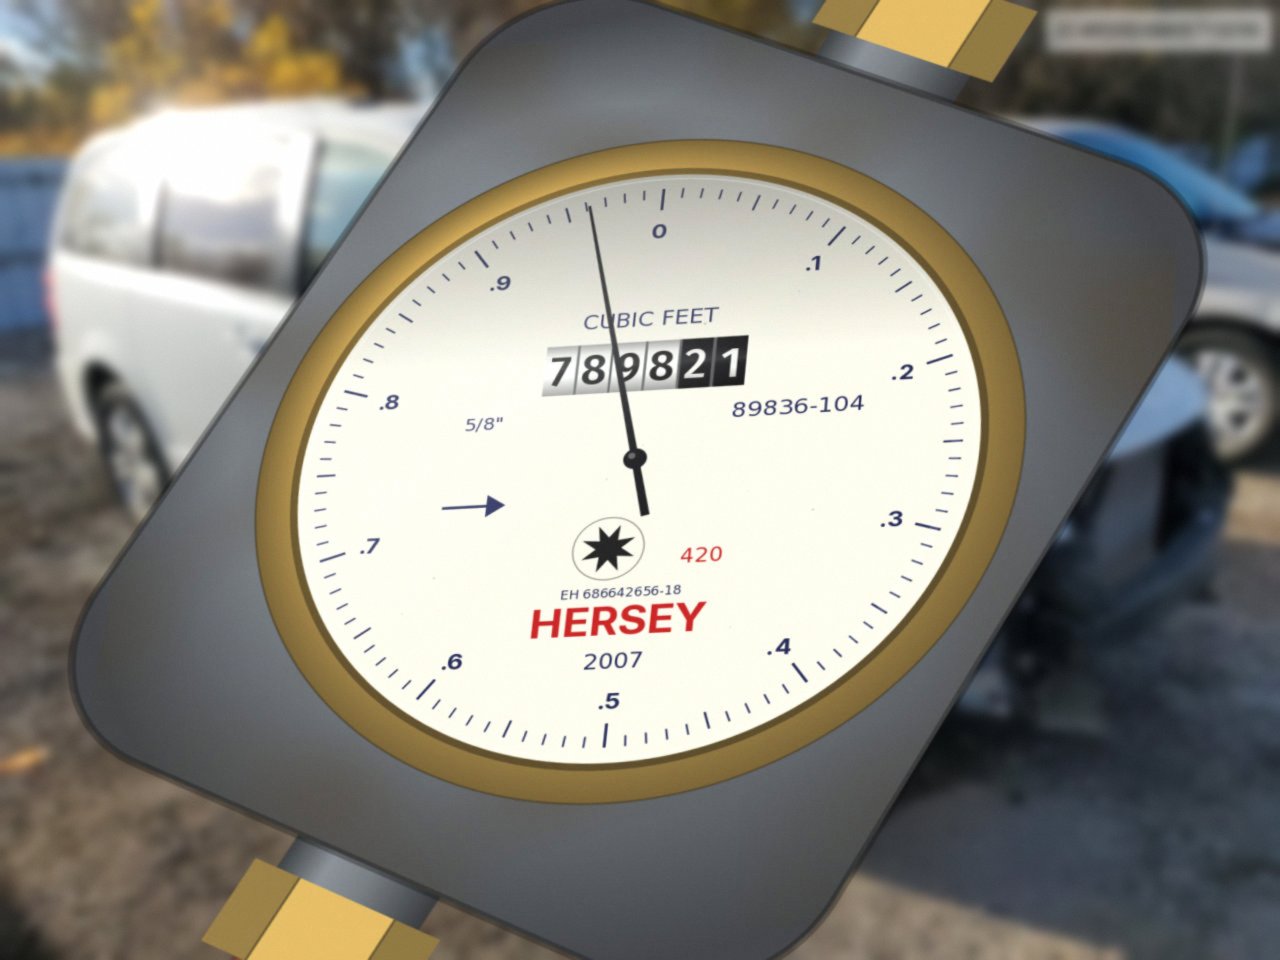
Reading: ft³ 789820.96
